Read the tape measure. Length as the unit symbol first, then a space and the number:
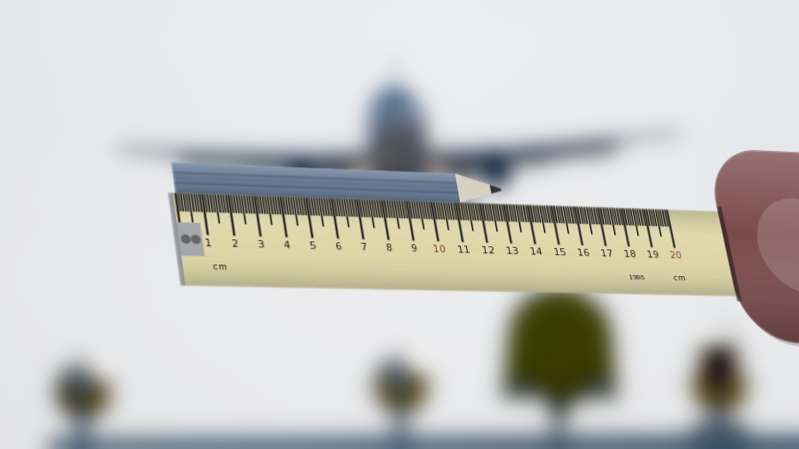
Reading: cm 13
